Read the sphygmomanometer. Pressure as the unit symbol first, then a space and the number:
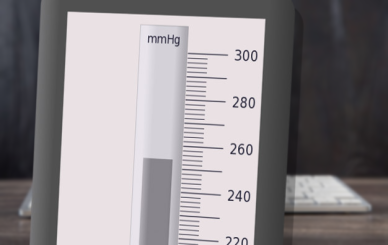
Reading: mmHg 254
